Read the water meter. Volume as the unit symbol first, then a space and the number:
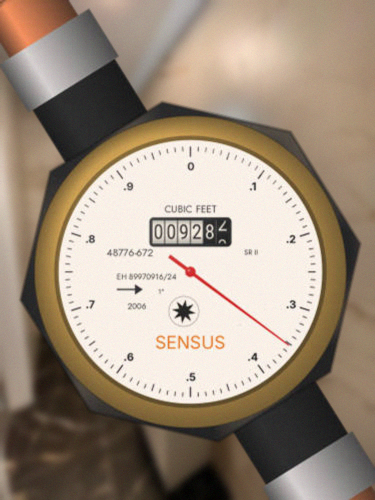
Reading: ft³ 9282.35
